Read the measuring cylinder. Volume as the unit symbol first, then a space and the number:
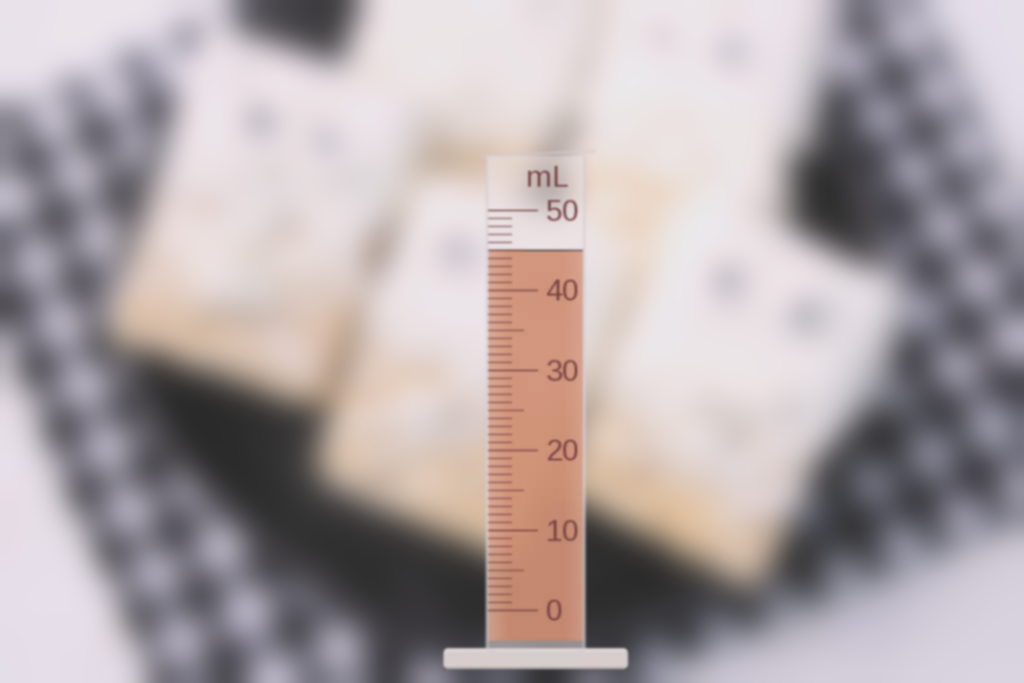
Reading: mL 45
